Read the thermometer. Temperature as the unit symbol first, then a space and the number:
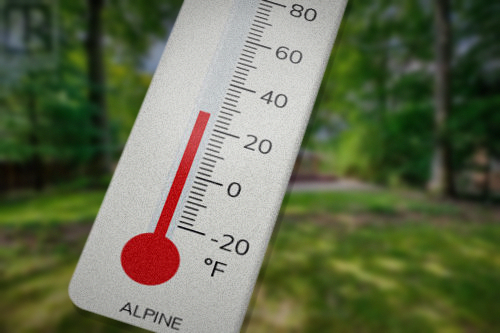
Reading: °F 26
